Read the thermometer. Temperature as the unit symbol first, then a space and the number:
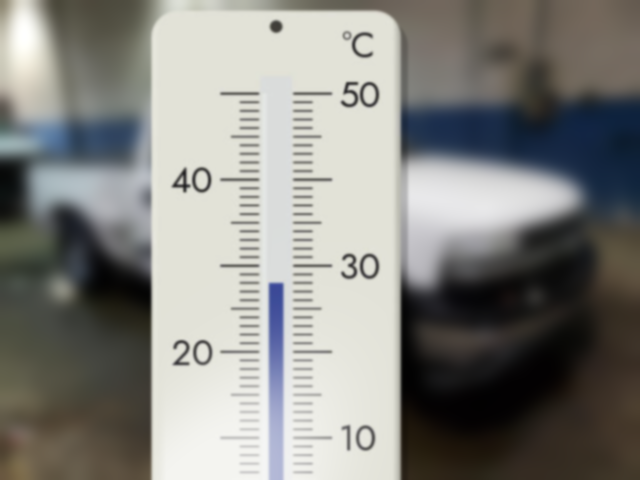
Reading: °C 28
